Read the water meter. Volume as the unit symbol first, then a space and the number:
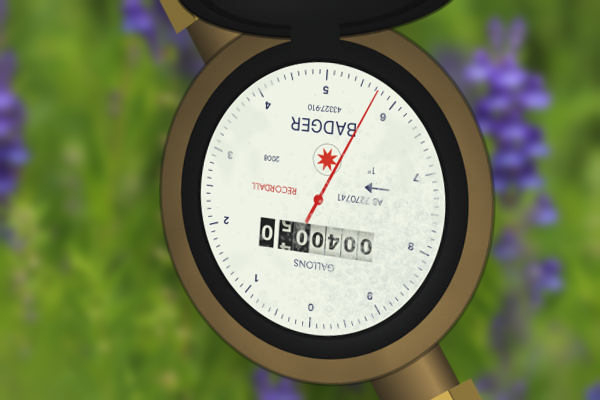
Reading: gal 40045.7
